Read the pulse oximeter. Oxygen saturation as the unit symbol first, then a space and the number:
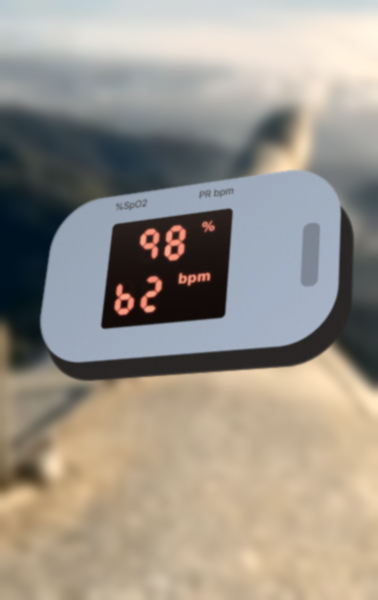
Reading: % 98
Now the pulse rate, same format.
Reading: bpm 62
